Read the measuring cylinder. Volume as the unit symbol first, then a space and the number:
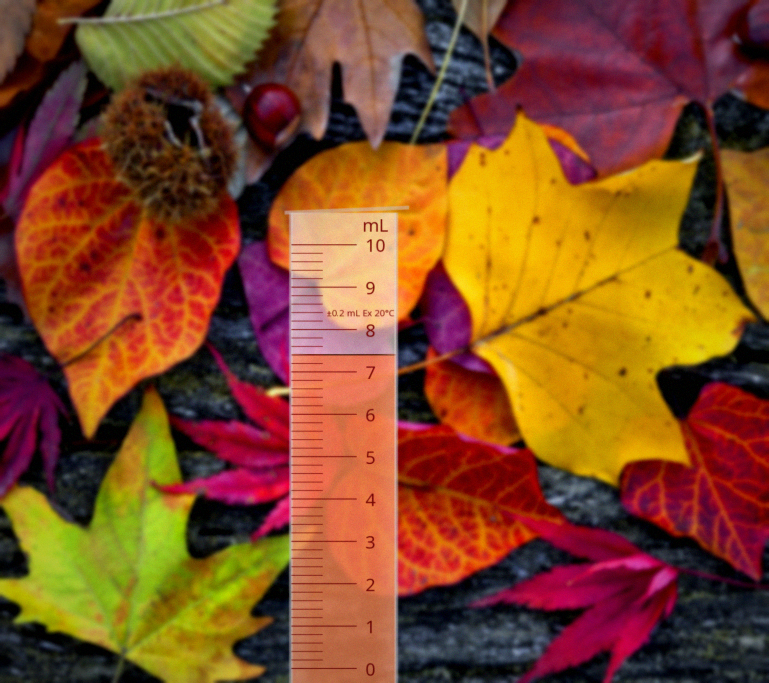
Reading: mL 7.4
